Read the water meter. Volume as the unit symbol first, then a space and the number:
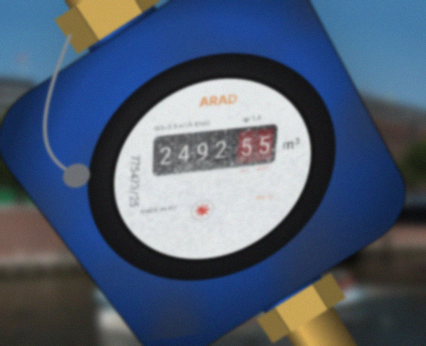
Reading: m³ 2492.55
